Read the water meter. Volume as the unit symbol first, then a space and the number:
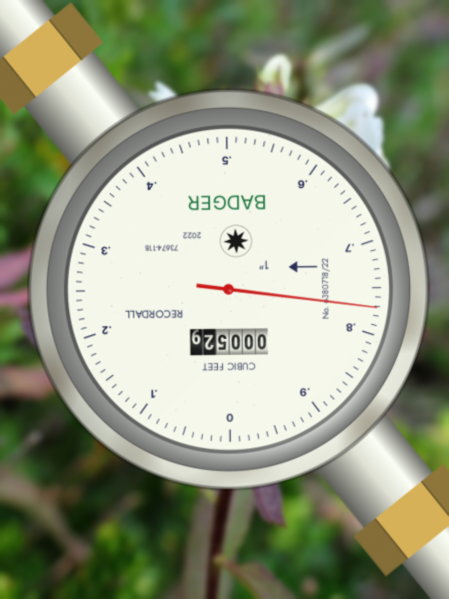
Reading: ft³ 528.77
